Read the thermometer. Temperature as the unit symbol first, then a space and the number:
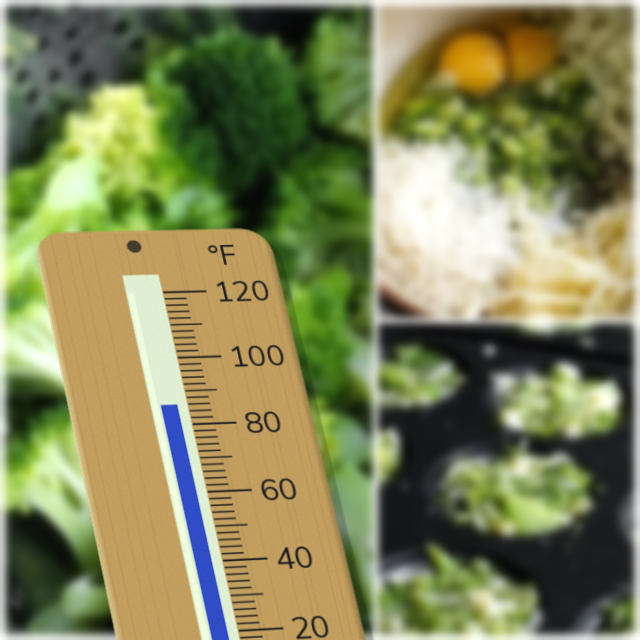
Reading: °F 86
